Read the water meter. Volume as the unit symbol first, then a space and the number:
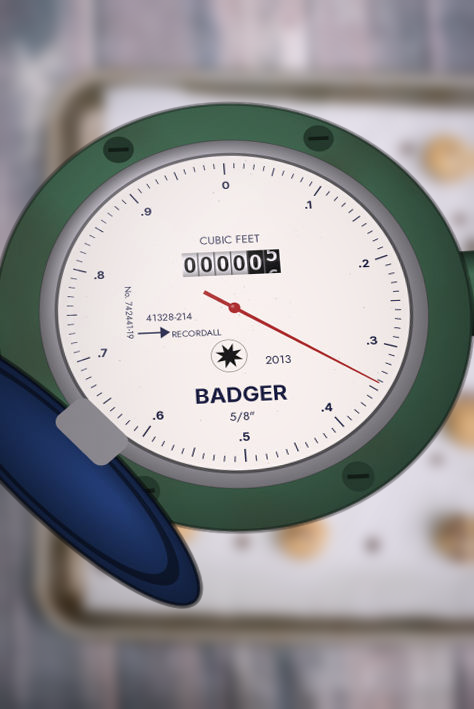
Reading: ft³ 5.34
